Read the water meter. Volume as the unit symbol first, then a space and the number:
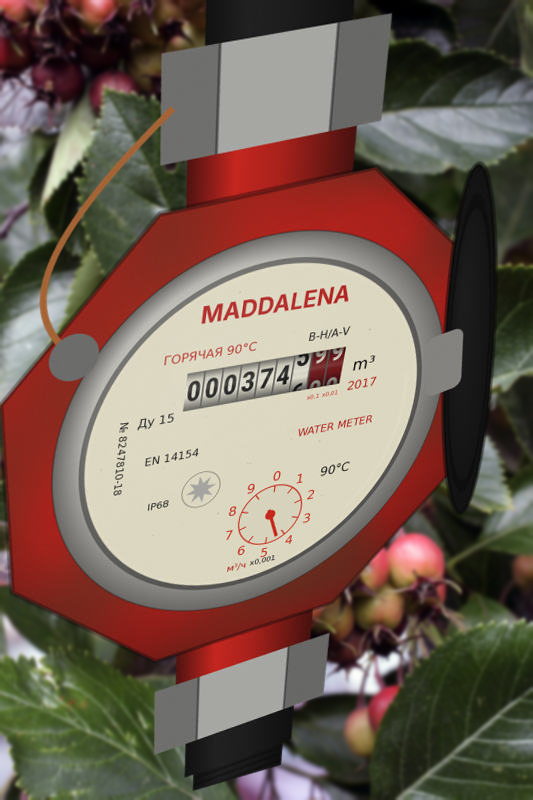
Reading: m³ 3745.994
